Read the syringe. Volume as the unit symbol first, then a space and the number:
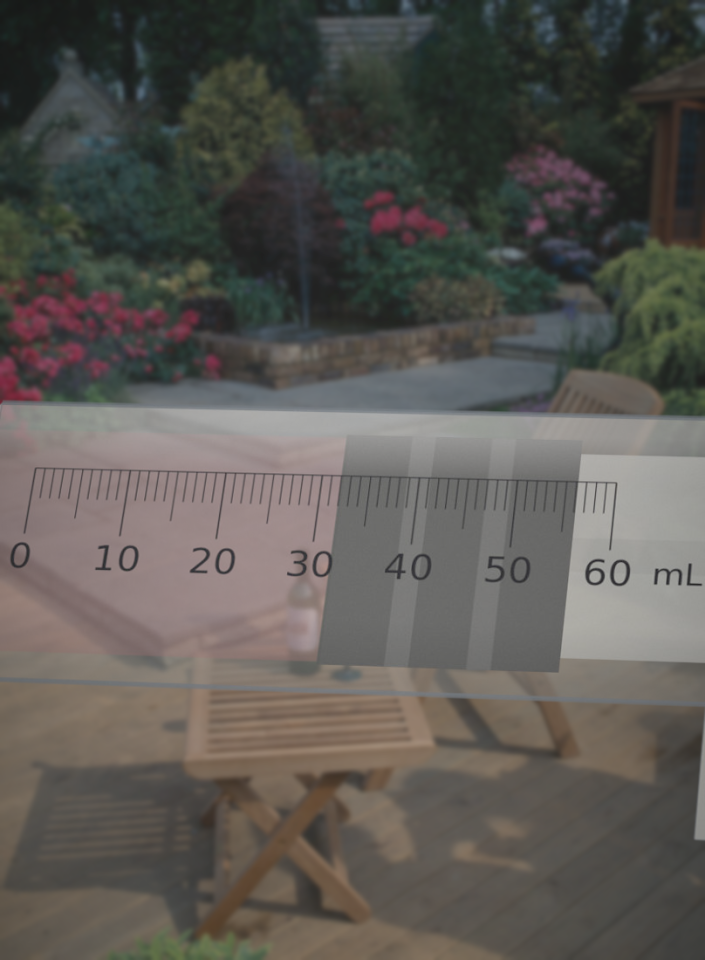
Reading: mL 32
